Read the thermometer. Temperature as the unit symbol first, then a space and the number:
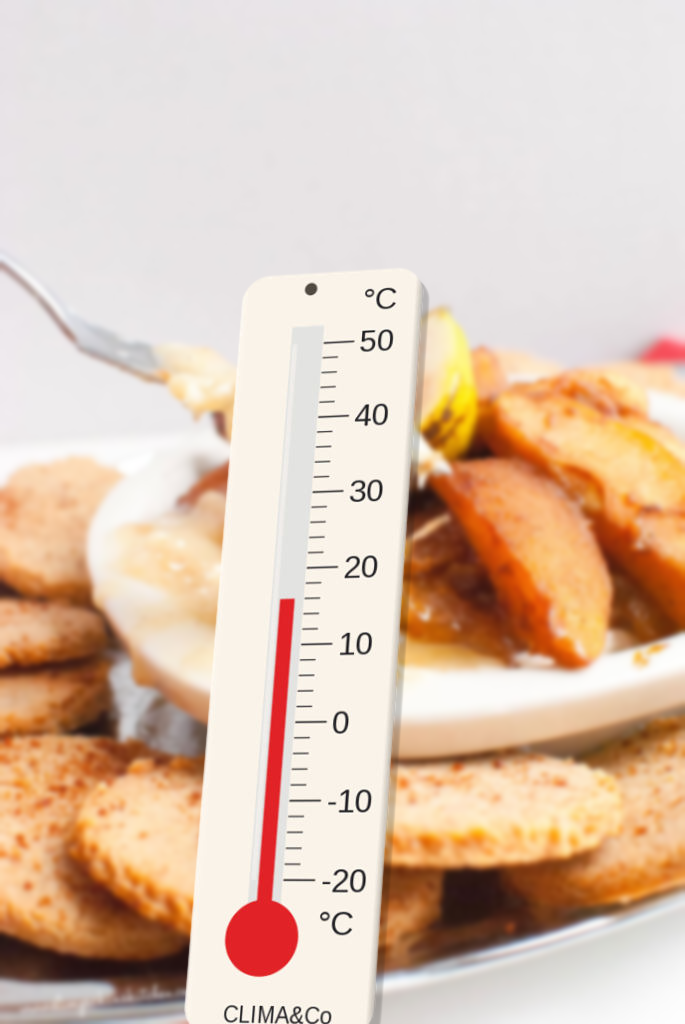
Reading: °C 16
